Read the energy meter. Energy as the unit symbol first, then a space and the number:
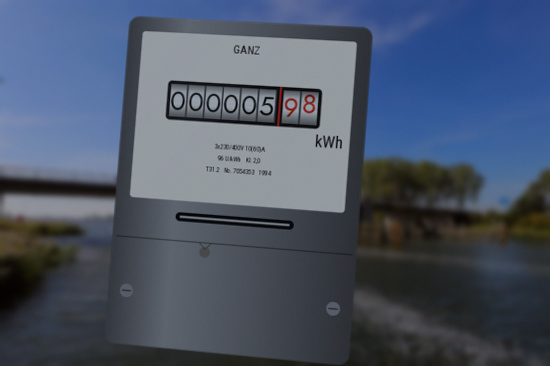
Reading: kWh 5.98
